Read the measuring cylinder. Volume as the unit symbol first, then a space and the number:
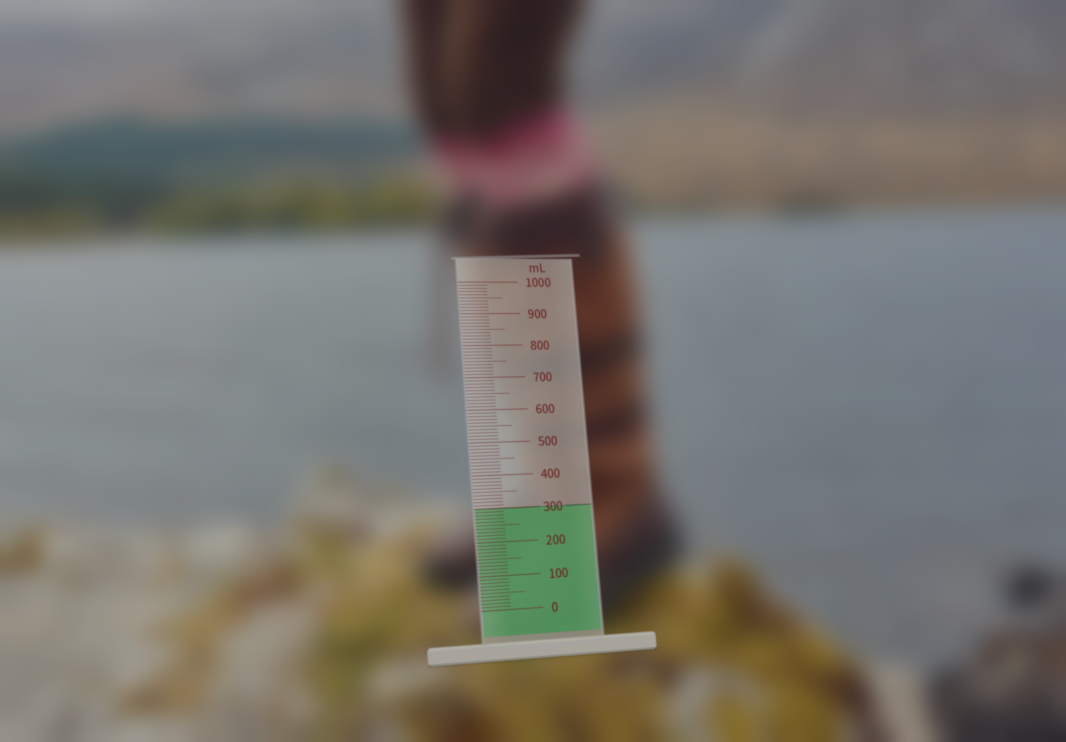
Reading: mL 300
